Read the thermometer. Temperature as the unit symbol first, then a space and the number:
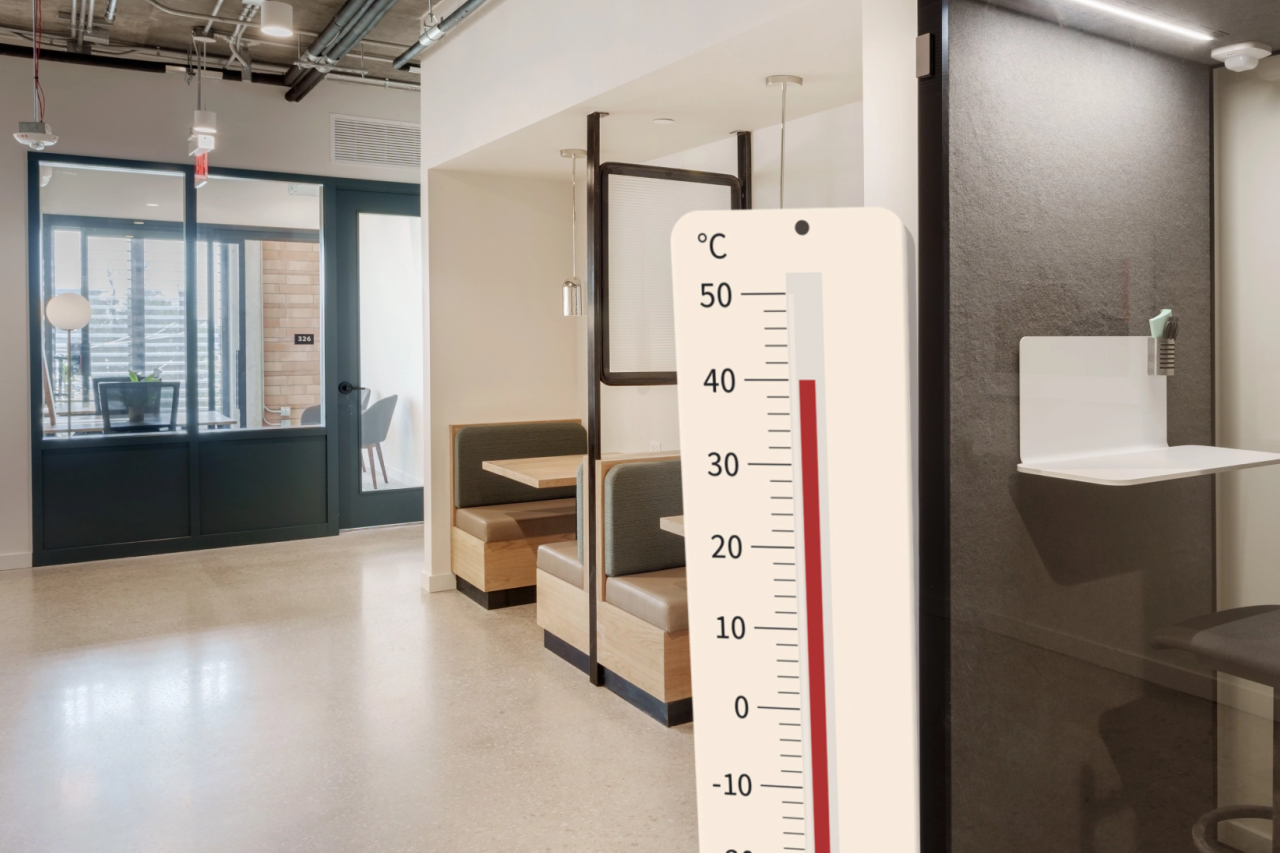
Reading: °C 40
